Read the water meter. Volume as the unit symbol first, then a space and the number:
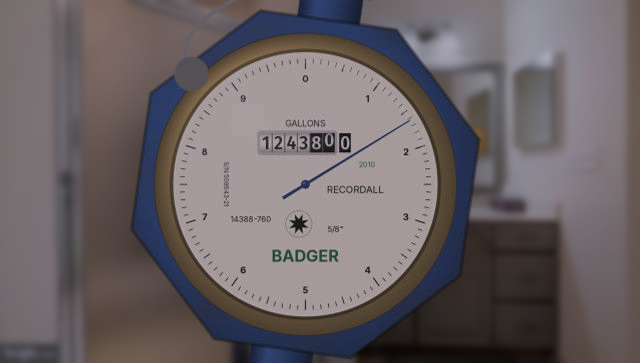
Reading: gal 1243801.6
